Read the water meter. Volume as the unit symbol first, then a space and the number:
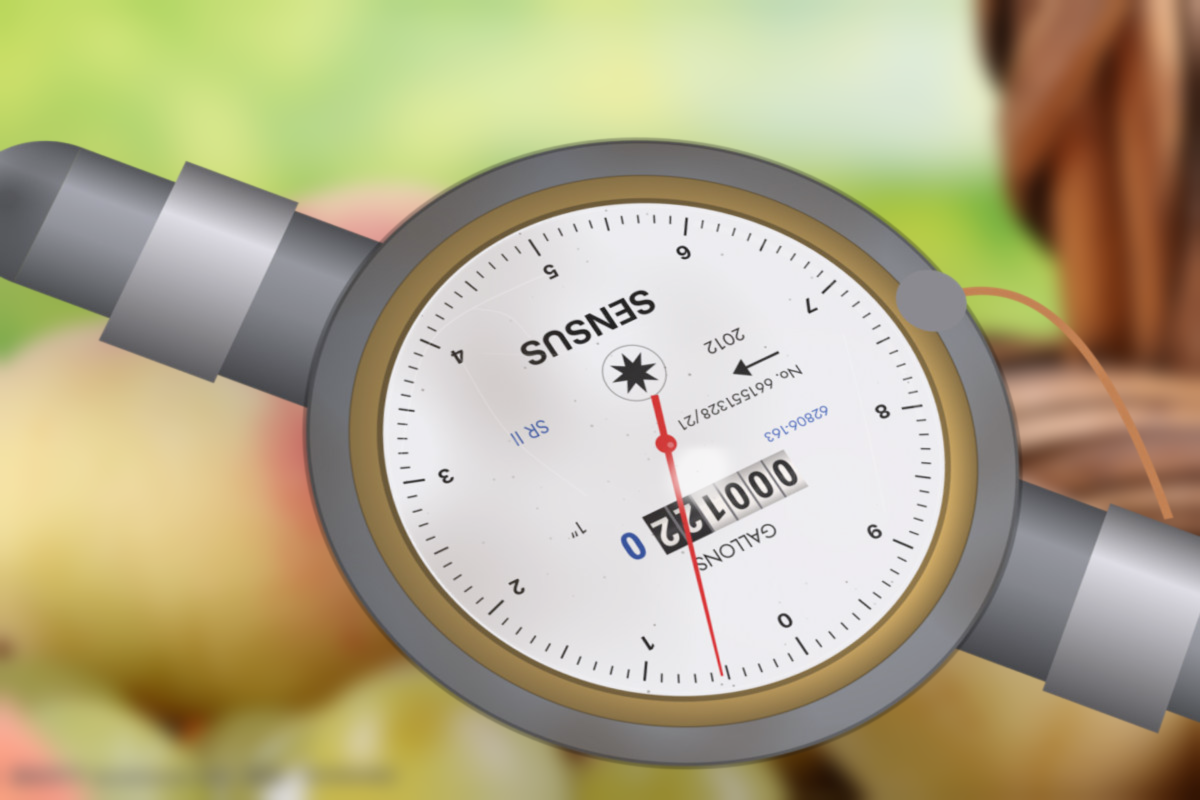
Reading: gal 1220.5
